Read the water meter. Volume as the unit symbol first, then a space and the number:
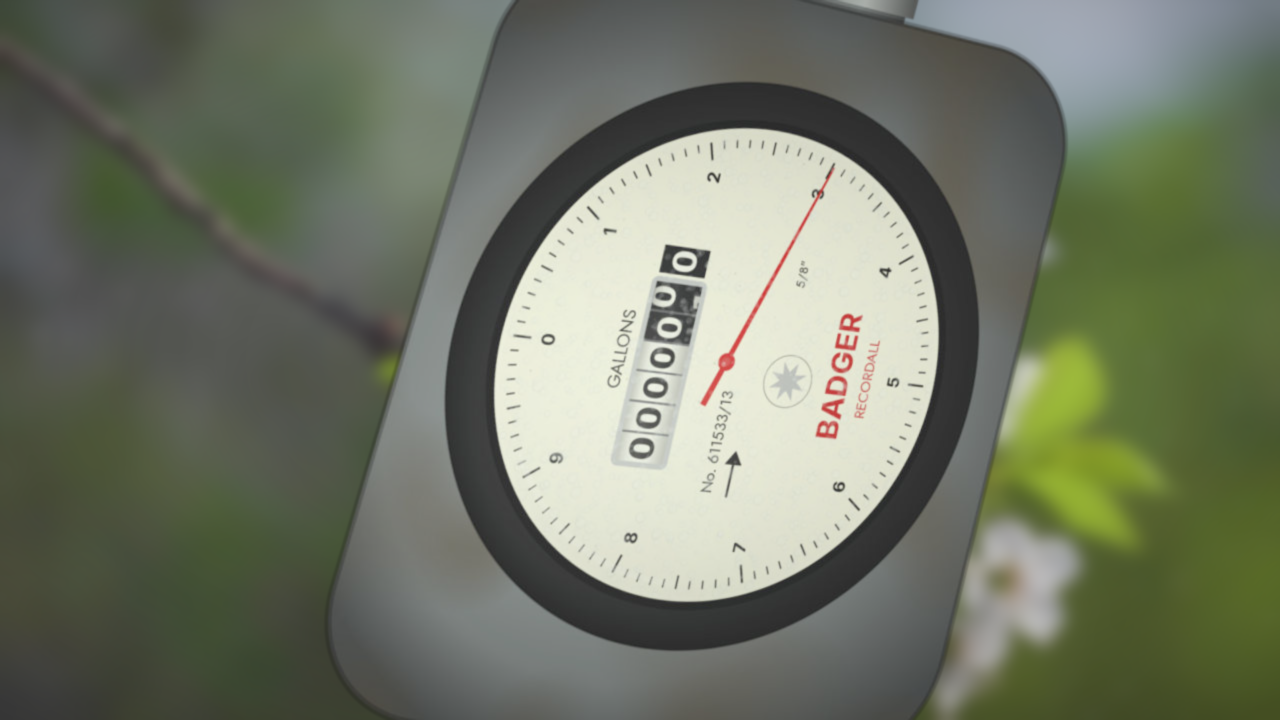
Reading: gal 3.0
